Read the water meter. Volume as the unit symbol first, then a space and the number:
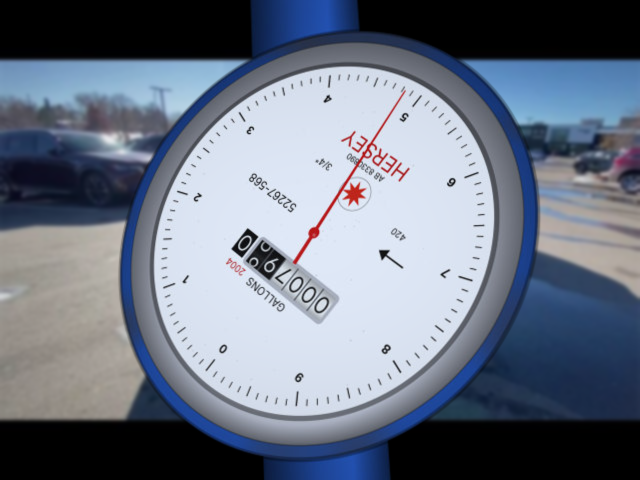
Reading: gal 7984.8
